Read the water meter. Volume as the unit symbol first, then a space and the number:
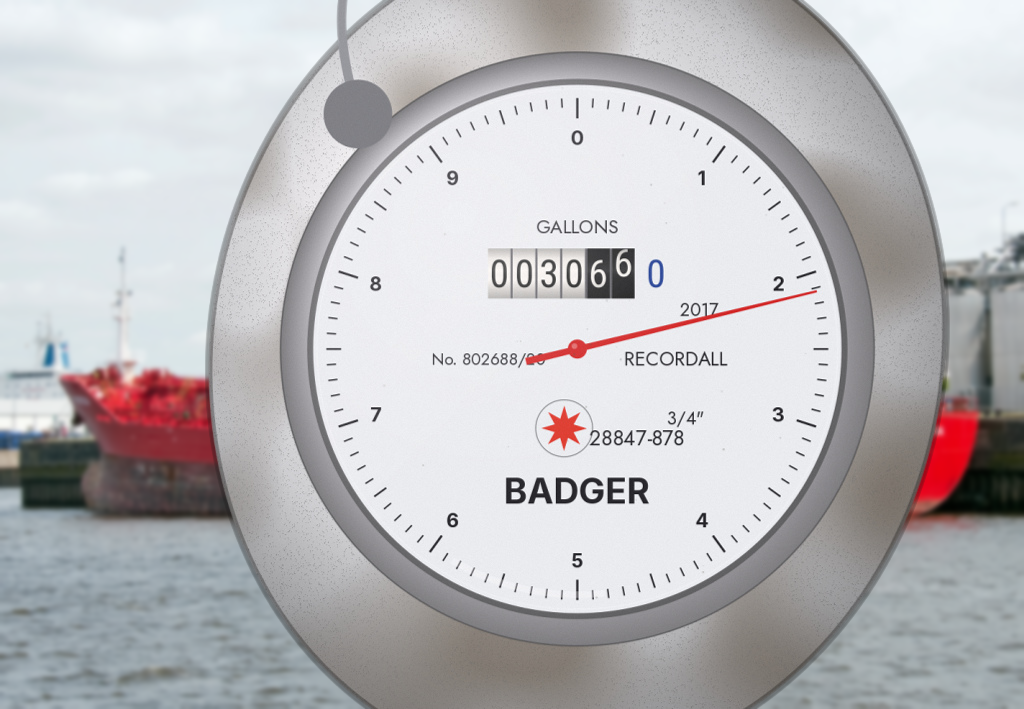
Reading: gal 30662.1
